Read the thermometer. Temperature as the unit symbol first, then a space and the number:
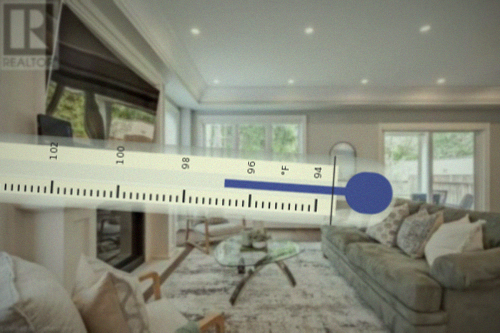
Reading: °F 96.8
